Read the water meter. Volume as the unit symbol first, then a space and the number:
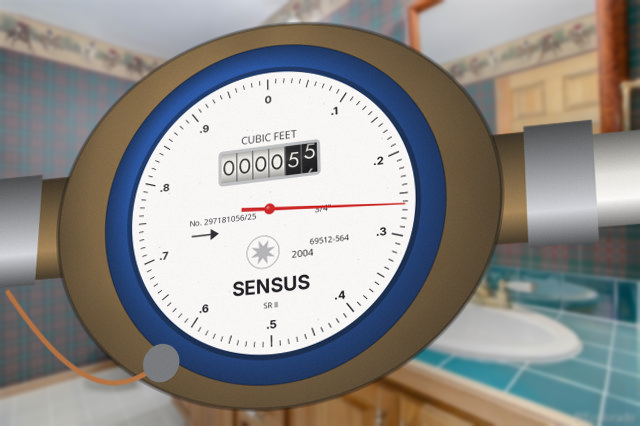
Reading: ft³ 55.26
